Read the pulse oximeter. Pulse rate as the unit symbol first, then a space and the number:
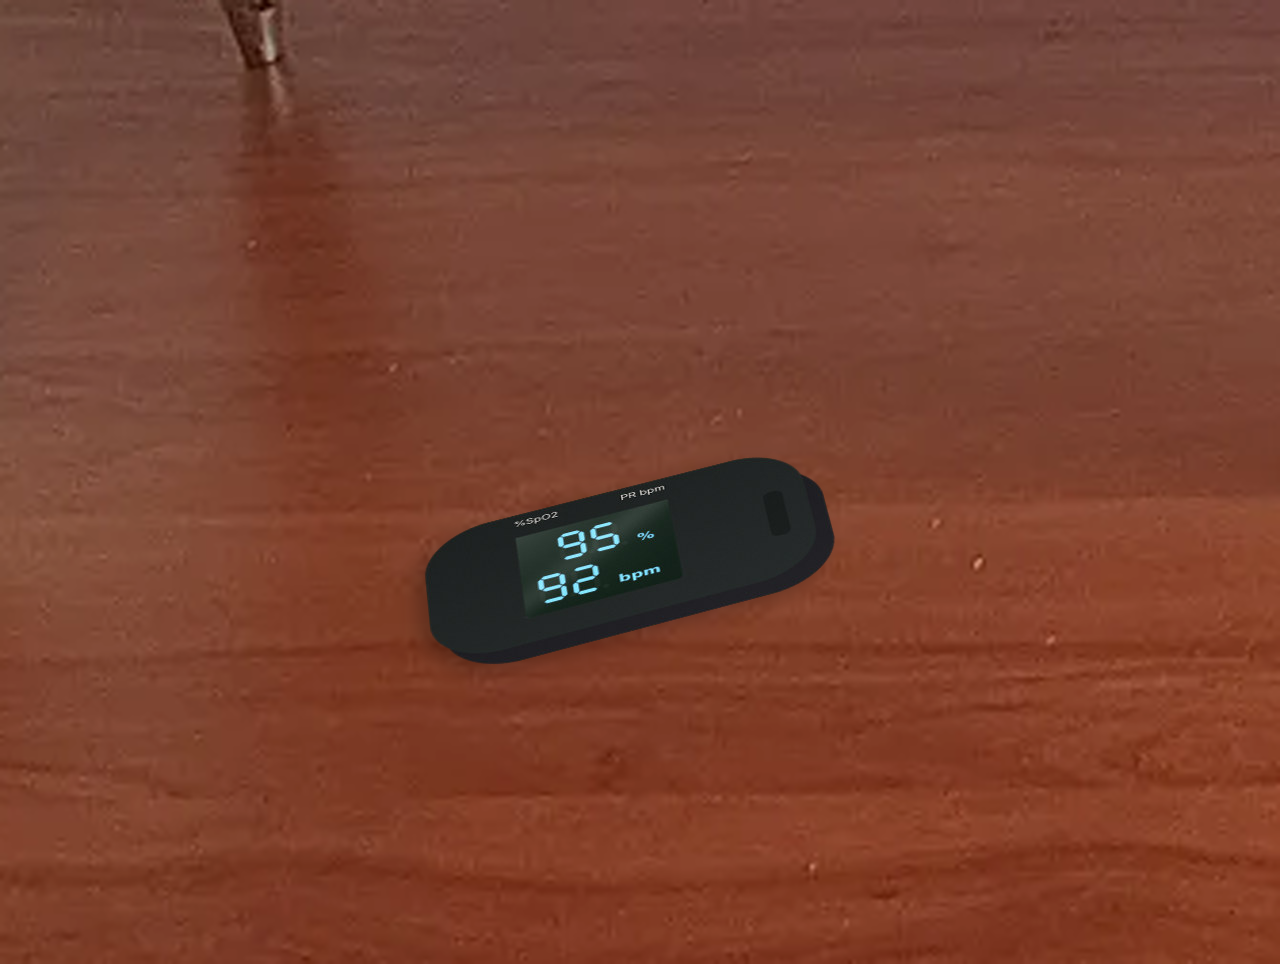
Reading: bpm 92
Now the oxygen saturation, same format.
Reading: % 95
